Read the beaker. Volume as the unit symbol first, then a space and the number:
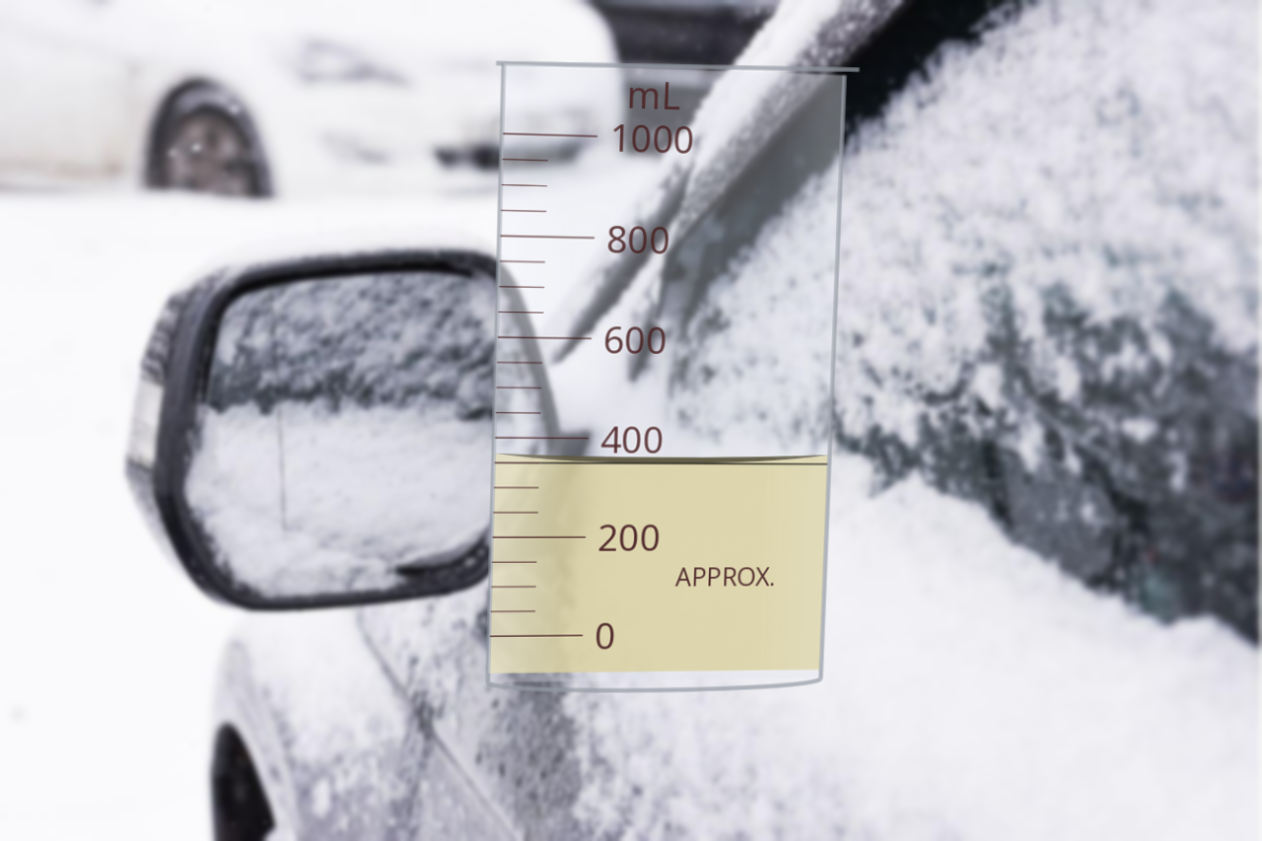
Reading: mL 350
